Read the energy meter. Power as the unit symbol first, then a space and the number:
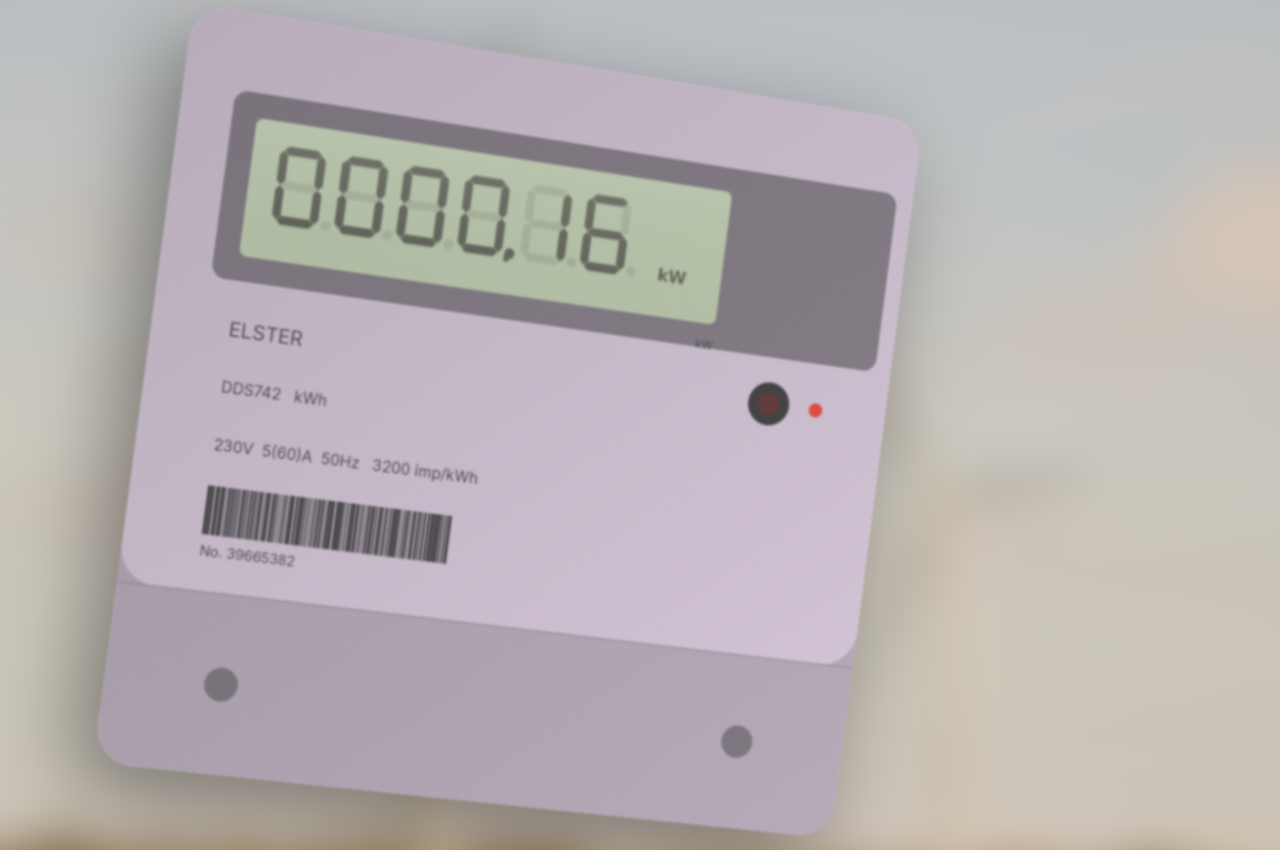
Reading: kW 0.16
